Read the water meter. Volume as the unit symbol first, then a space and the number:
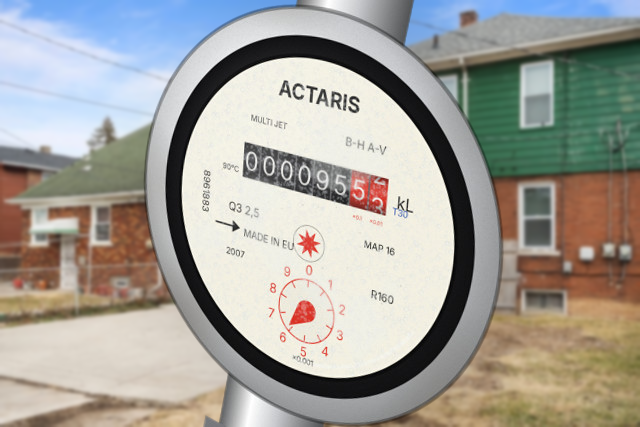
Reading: kL 95.526
